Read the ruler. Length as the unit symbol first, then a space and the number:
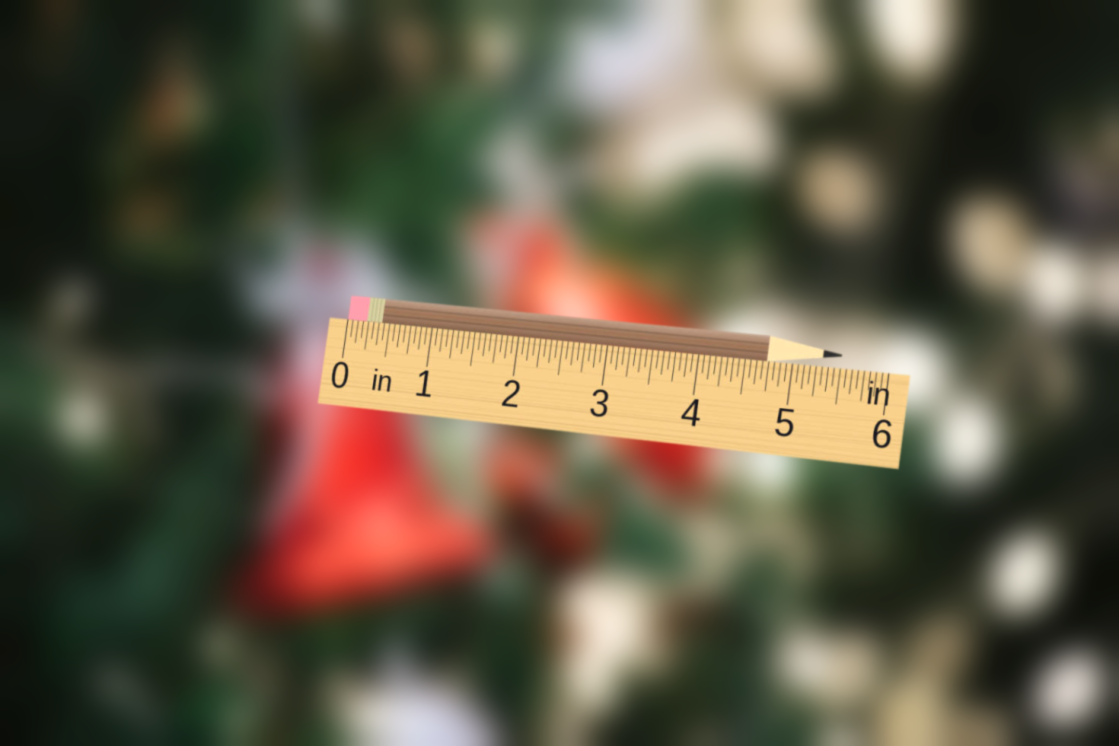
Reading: in 5.5
